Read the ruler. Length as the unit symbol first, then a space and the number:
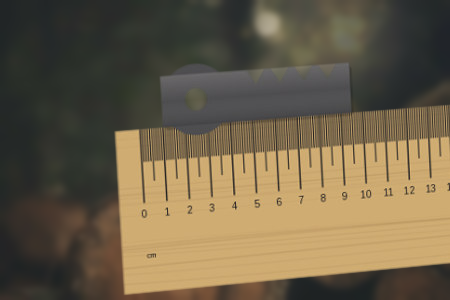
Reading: cm 8.5
